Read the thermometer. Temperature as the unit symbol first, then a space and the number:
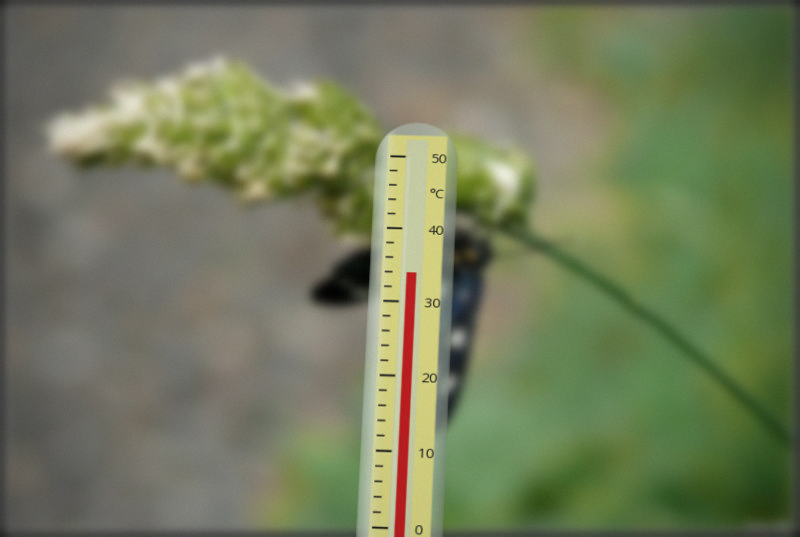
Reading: °C 34
